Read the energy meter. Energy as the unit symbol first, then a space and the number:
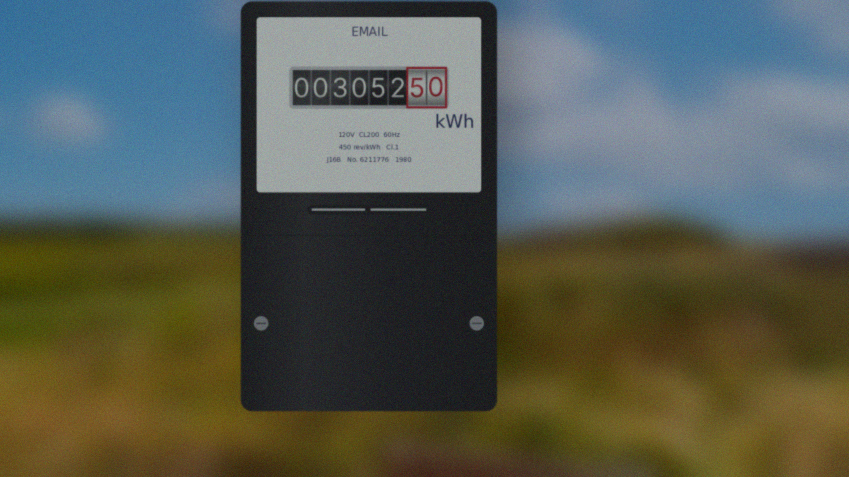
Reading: kWh 3052.50
